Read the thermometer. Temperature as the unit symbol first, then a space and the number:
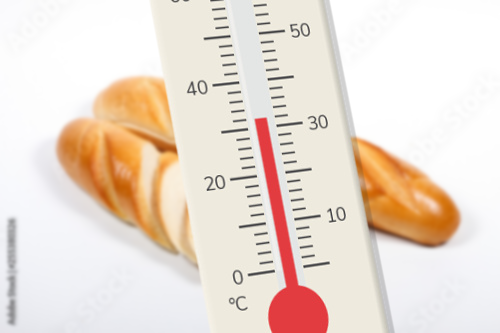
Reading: °C 32
